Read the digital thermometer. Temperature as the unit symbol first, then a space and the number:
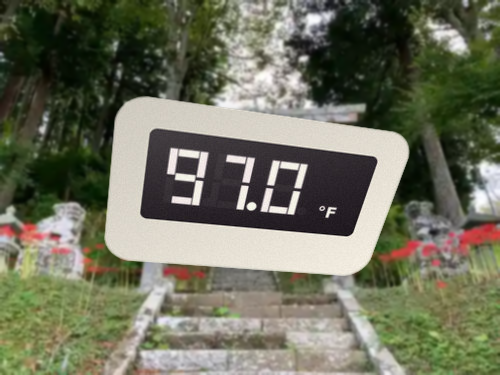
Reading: °F 97.0
